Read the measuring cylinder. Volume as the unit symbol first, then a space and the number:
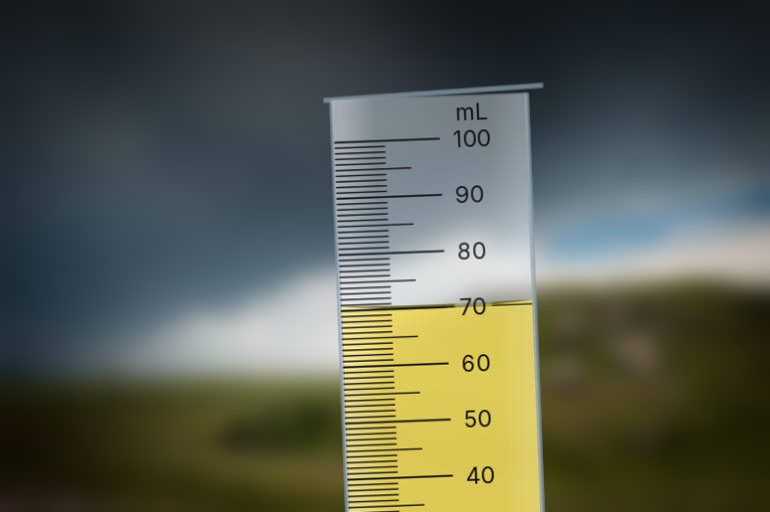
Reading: mL 70
